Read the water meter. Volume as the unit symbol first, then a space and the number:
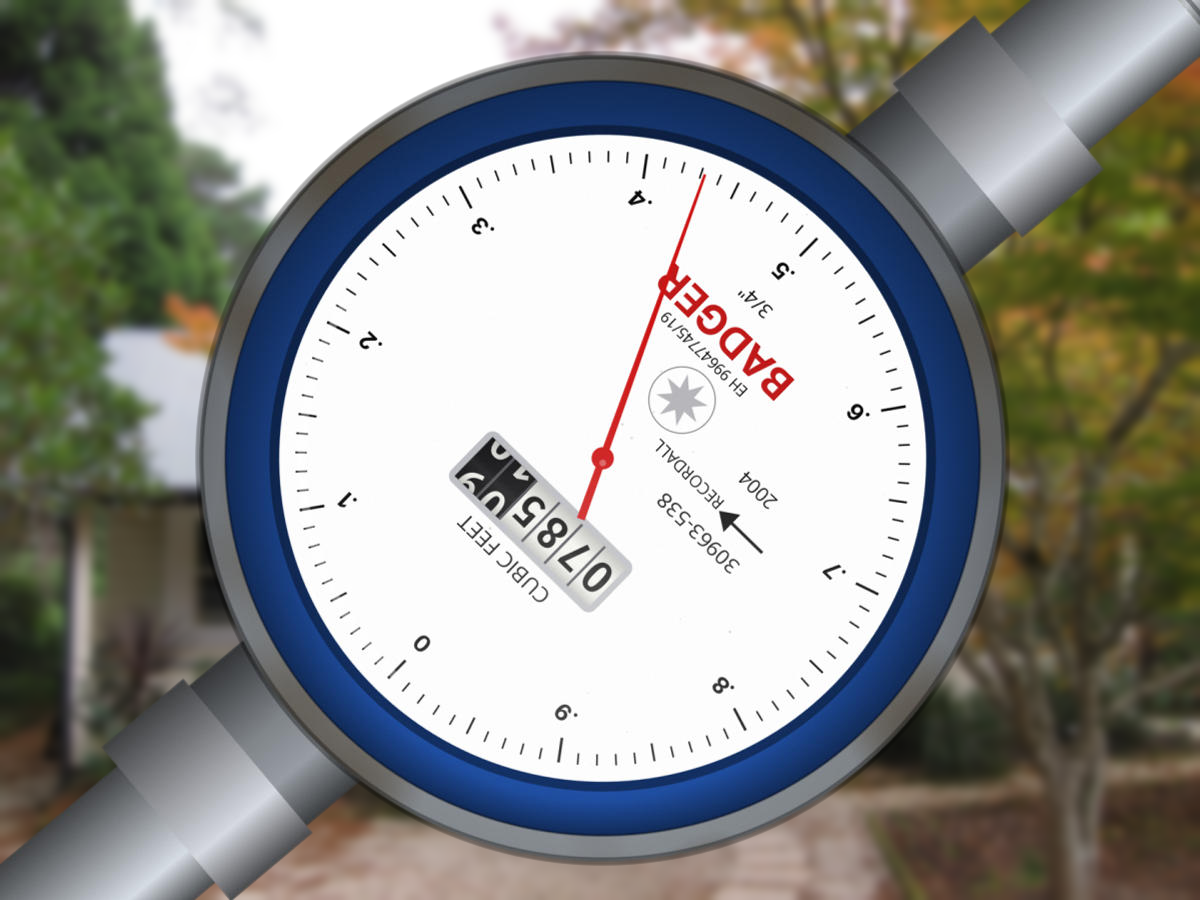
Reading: ft³ 78509.43
